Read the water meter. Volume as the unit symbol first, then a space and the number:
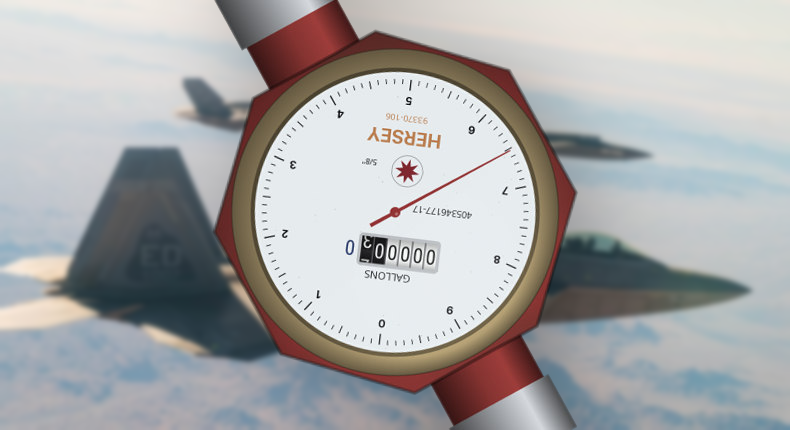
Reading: gal 26.5
